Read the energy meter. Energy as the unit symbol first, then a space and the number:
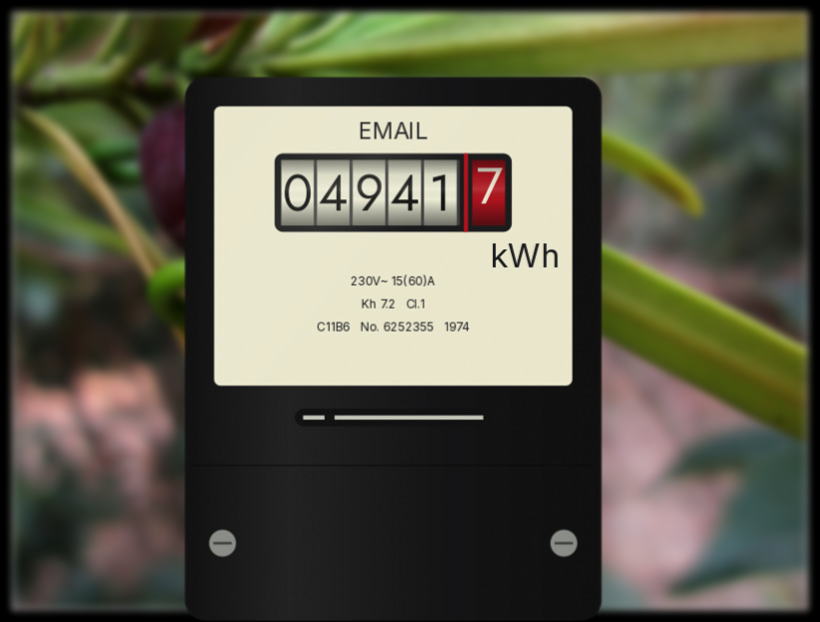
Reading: kWh 4941.7
